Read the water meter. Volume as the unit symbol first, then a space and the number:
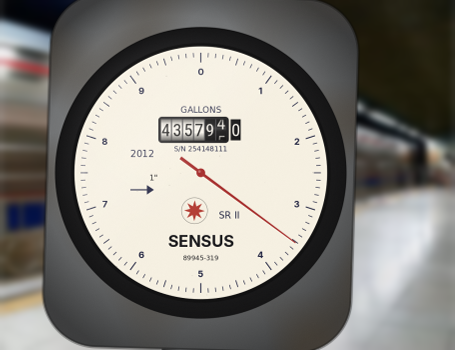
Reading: gal 4357943.5
